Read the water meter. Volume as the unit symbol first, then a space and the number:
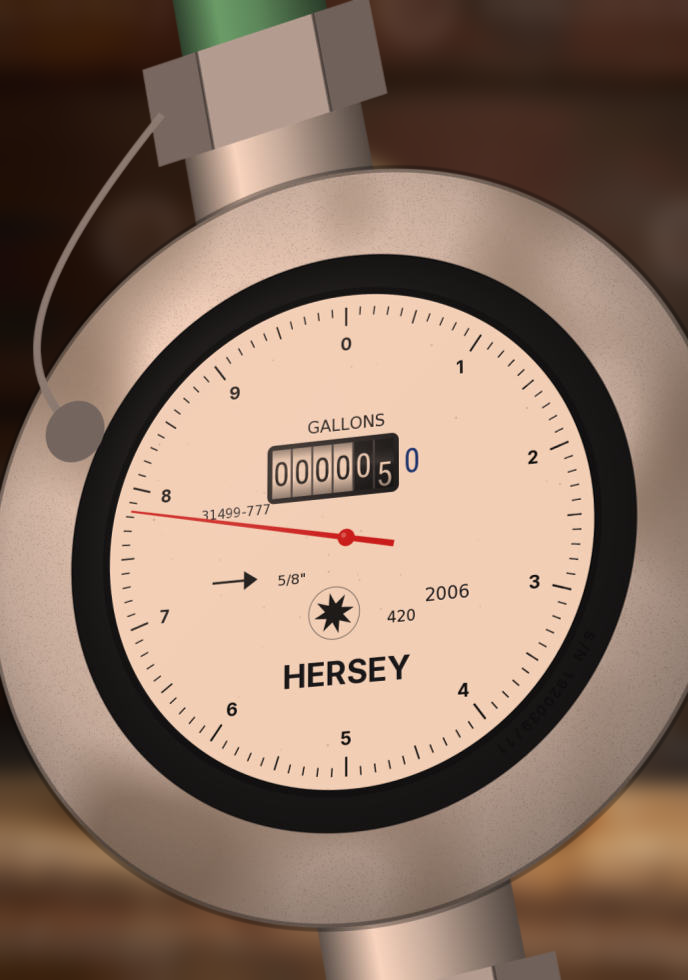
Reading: gal 47.8
